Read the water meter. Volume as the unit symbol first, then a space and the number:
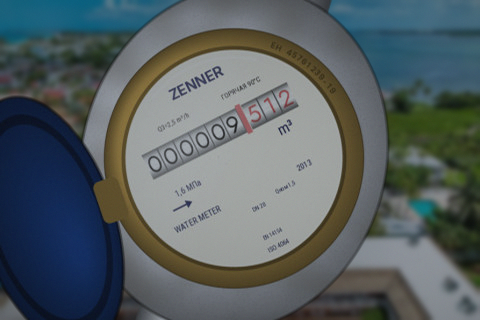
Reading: m³ 9.512
